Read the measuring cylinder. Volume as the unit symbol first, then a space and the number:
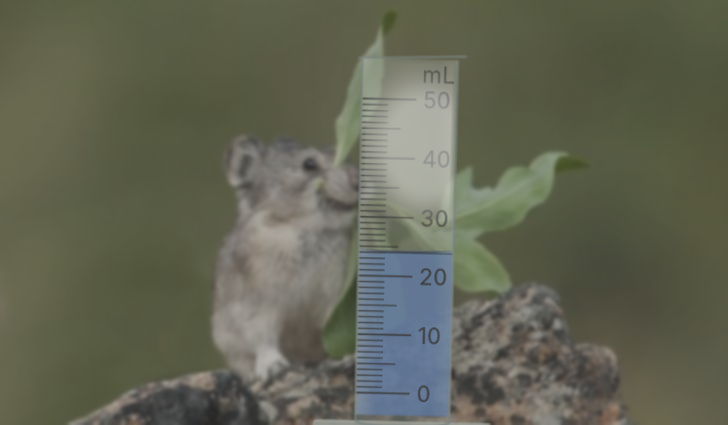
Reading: mL 24
